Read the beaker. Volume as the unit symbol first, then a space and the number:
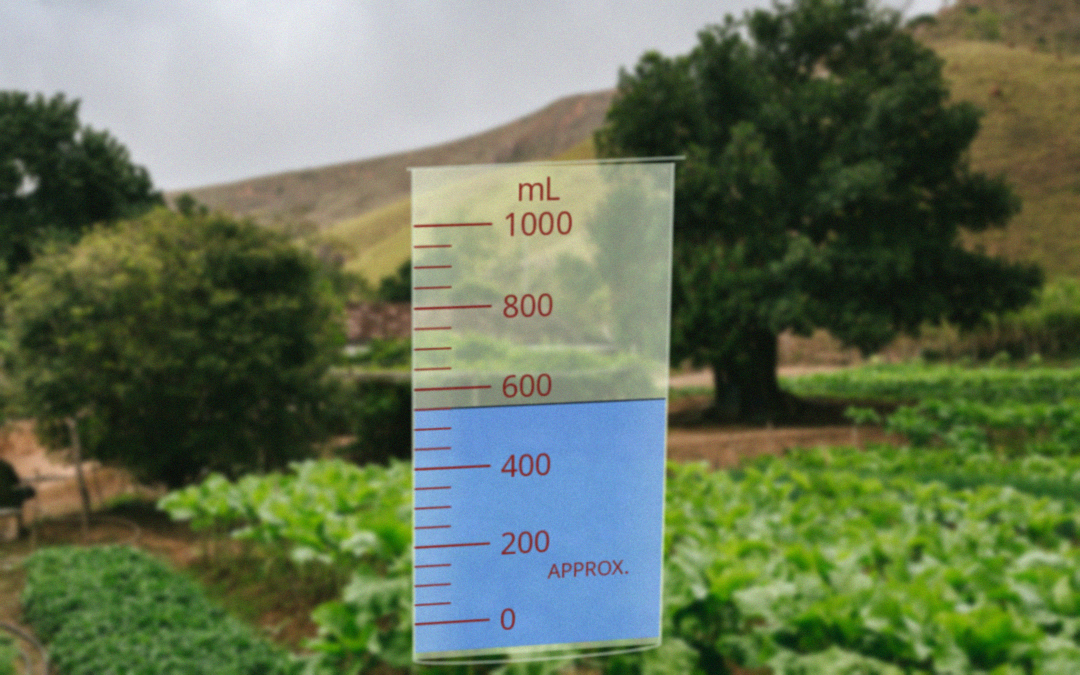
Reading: mL 550
